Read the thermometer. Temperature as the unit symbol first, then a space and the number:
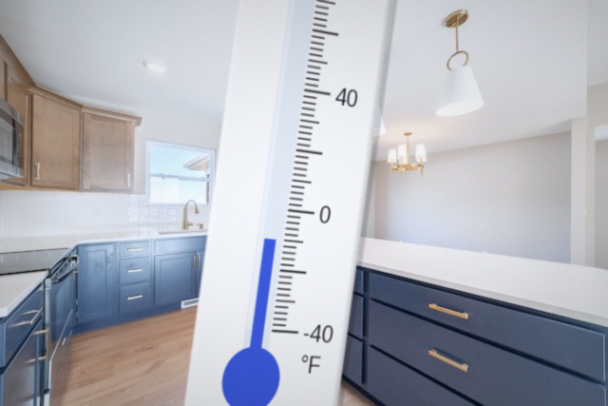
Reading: °F -10
